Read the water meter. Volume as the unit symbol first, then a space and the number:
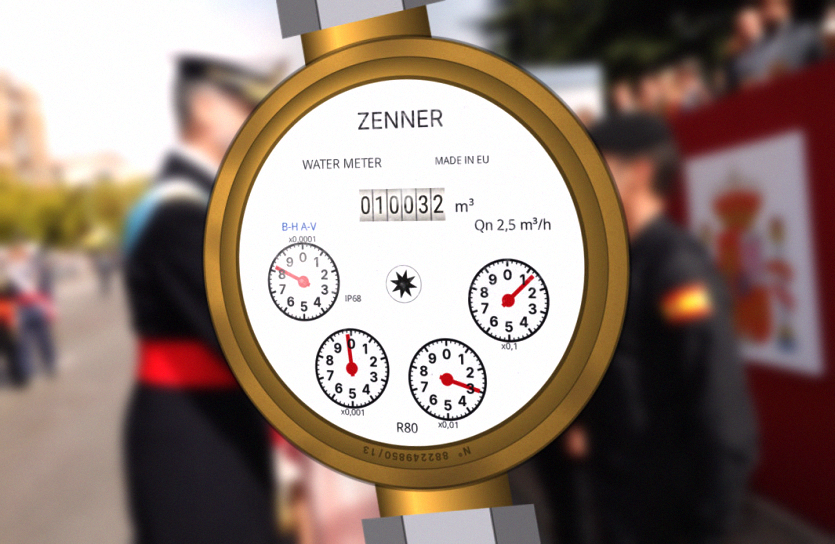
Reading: m³ 10032.1298
